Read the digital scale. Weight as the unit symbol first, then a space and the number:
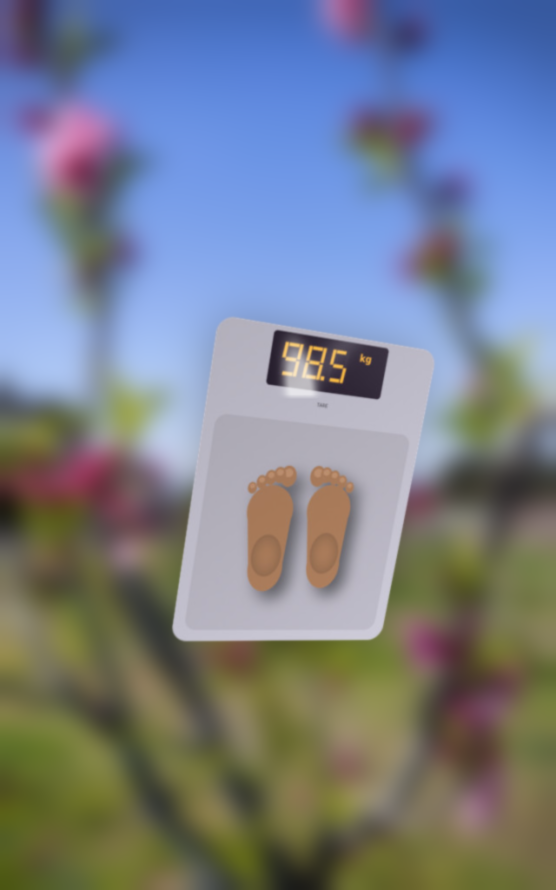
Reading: kg 98.5
